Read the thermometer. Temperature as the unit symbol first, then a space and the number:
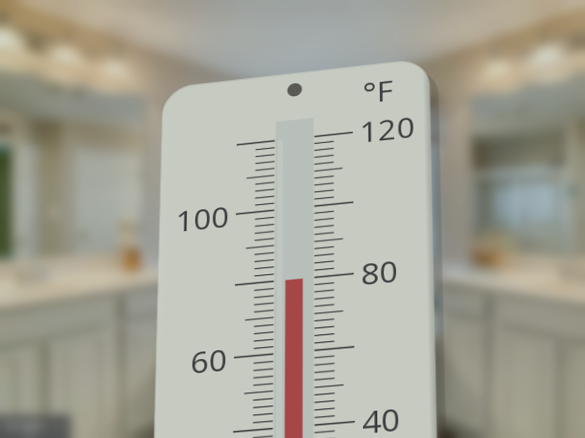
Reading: °F 80
